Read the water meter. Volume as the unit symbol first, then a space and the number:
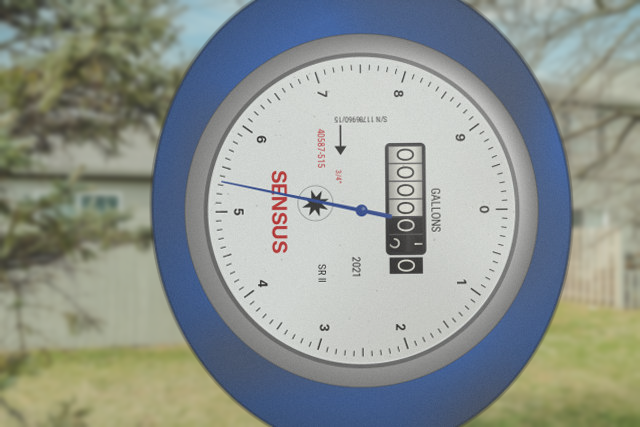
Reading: gal 15.3
